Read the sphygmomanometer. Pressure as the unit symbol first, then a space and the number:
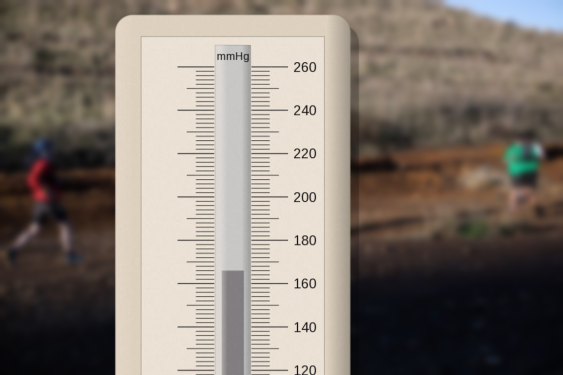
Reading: mmHg 166
